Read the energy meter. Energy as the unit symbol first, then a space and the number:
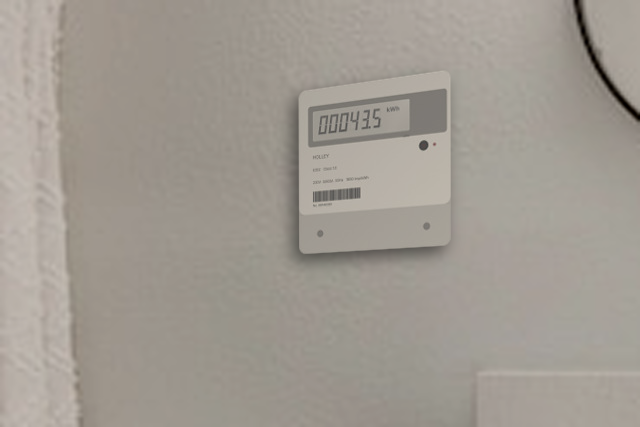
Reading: kWh 43.5
